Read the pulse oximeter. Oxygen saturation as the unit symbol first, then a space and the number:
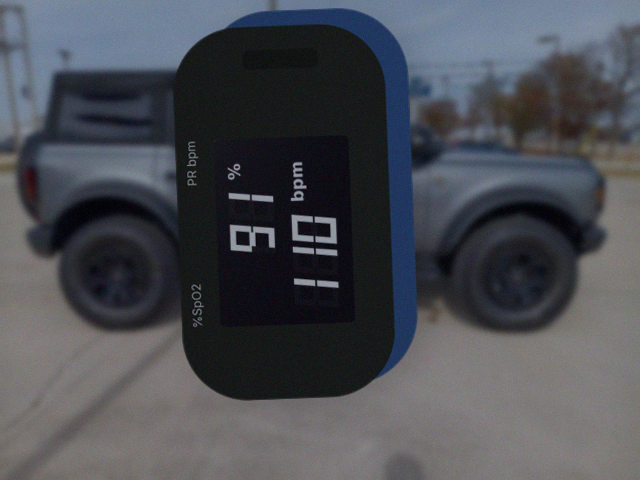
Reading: % 91
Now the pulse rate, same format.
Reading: bpm 110
